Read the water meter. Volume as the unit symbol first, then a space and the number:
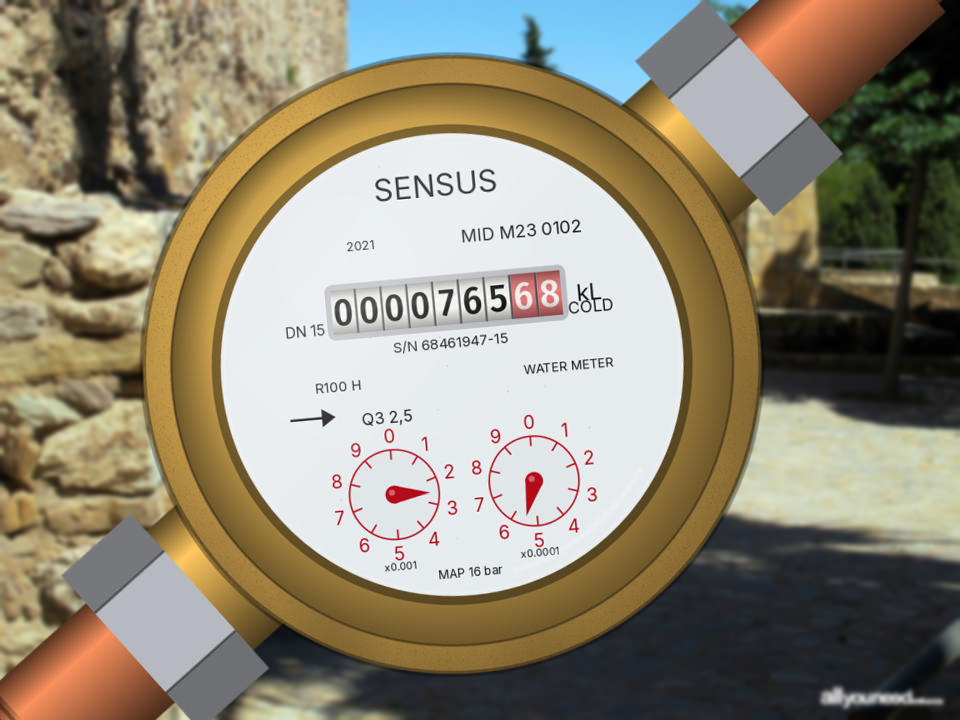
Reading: kL 765.6825
